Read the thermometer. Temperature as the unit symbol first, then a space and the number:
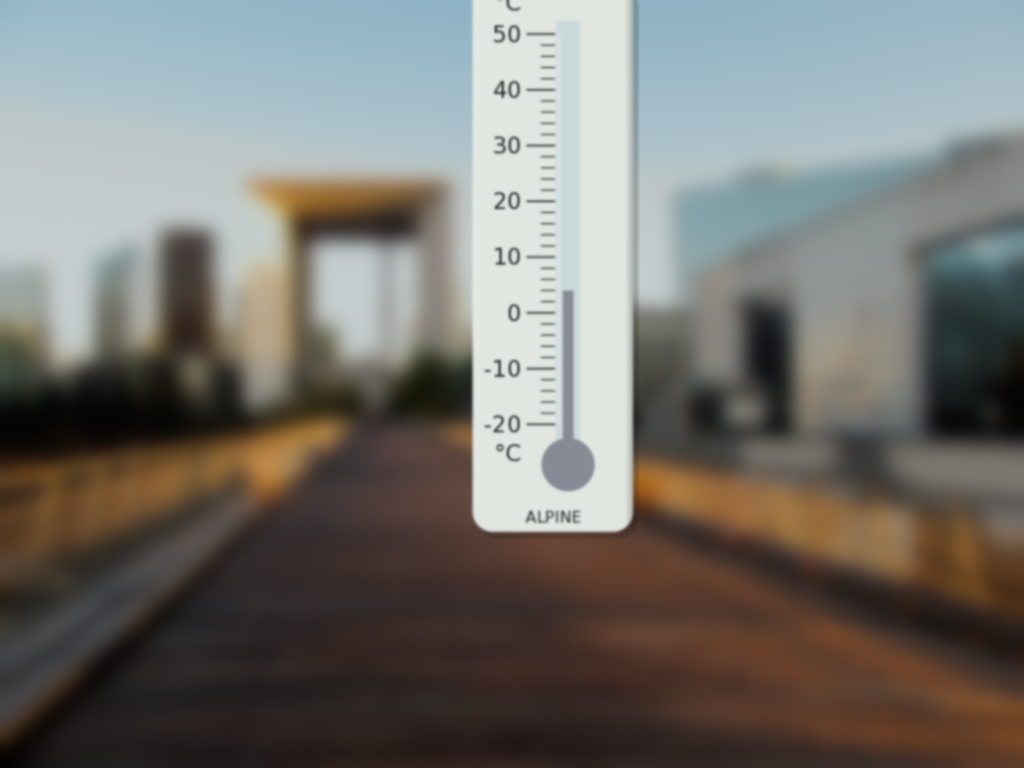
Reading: °C 4
